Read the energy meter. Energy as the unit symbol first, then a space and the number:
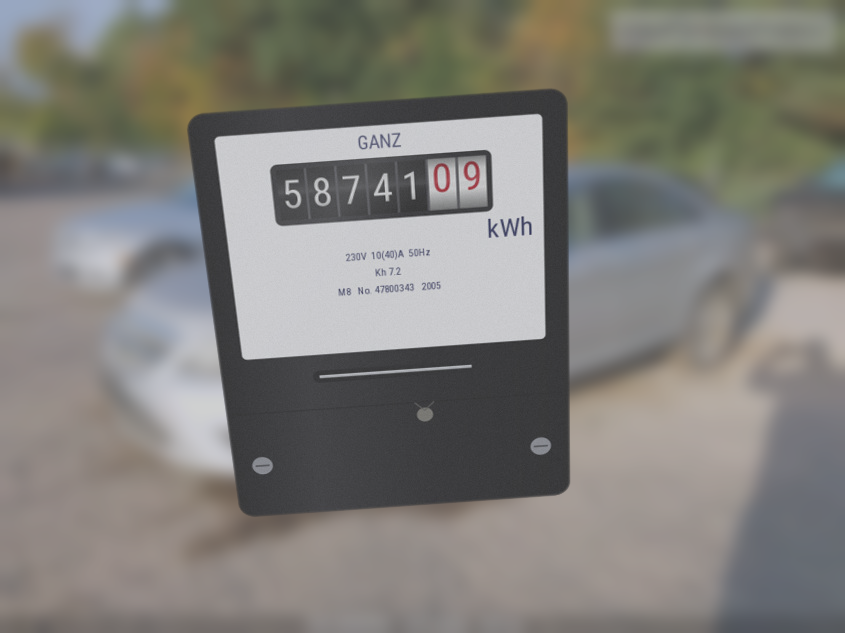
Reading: kWh 58741.09
